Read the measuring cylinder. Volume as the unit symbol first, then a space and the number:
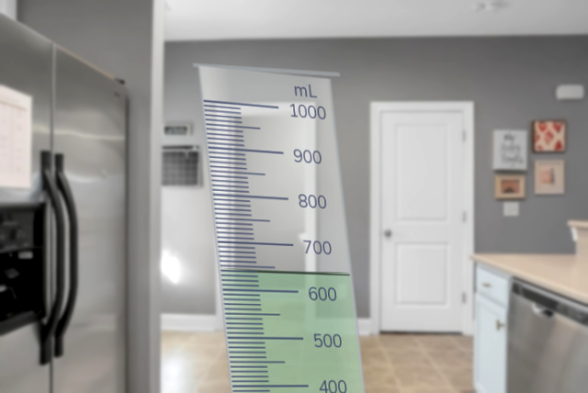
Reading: mL 640
